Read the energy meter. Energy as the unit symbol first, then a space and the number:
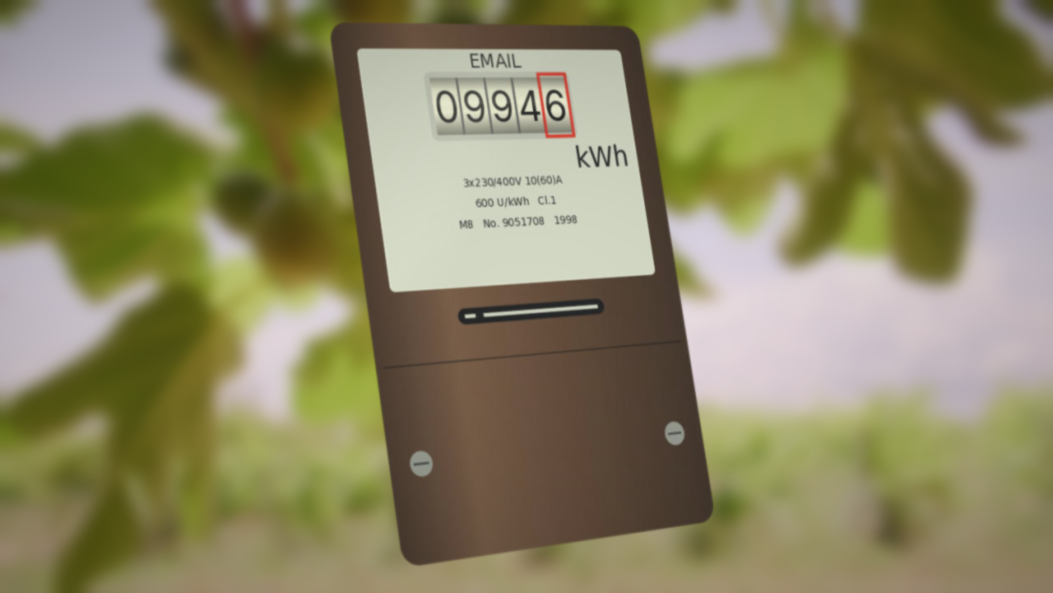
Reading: kWh 994.6
